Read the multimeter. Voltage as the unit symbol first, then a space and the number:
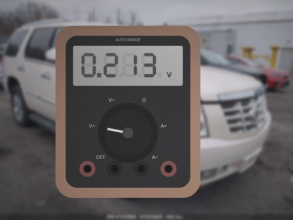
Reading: V 0.213
